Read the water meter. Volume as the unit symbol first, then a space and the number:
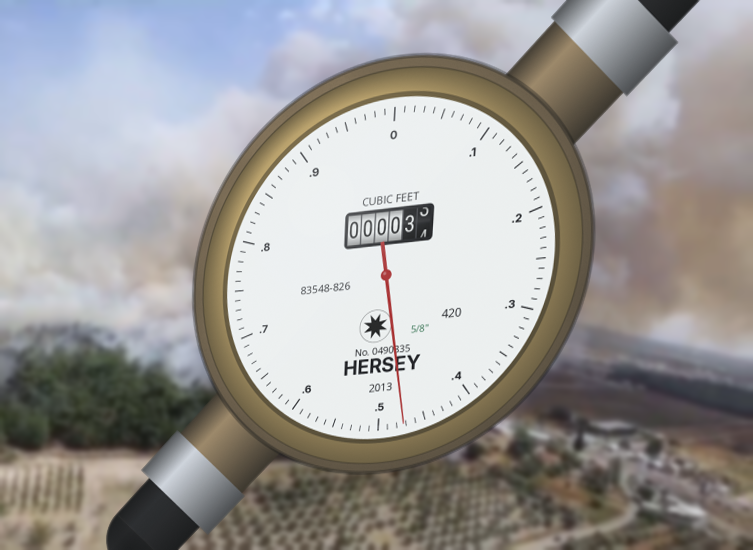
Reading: ft³ 33.47
